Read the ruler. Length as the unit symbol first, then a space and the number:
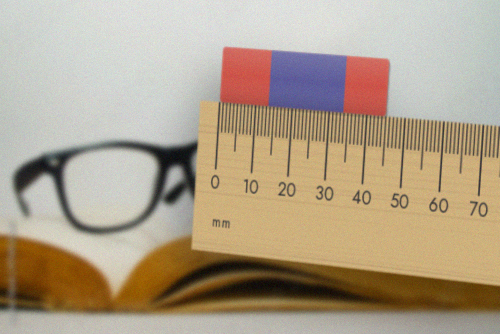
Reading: mm 45
